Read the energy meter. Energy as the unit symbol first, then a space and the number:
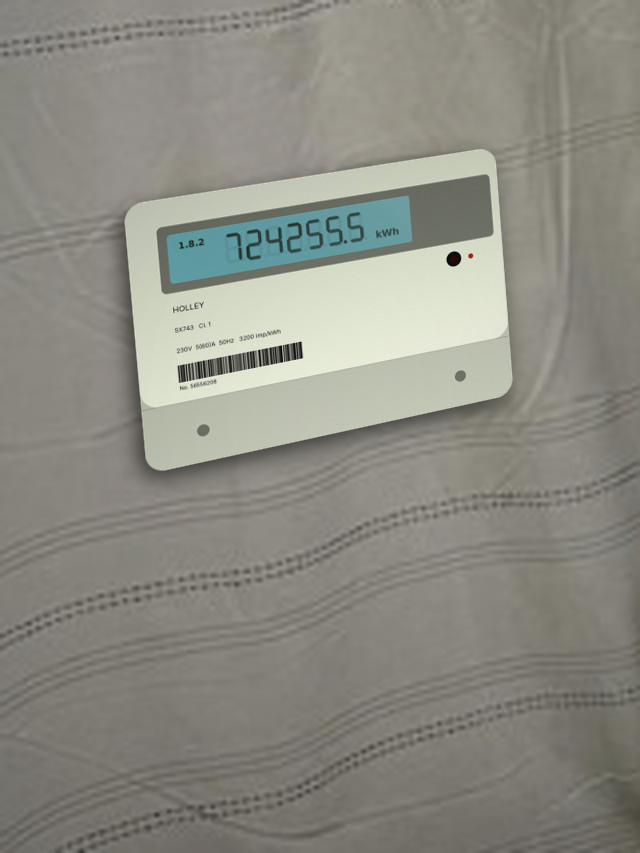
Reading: kWh 724255.5
